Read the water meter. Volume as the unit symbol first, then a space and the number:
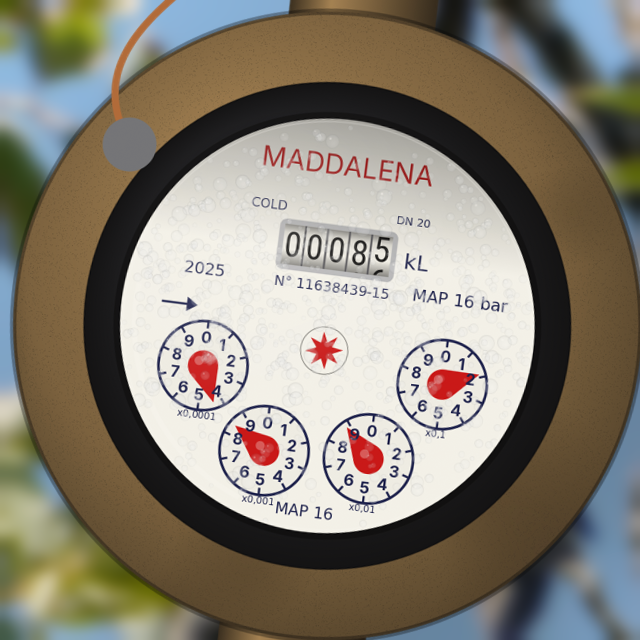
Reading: kL 85.1884
